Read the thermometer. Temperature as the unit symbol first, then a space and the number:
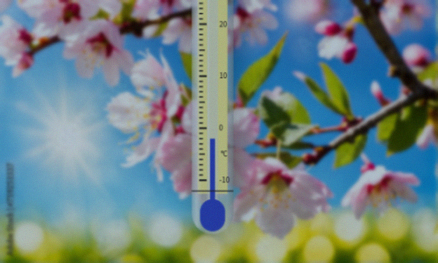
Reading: °C -2
